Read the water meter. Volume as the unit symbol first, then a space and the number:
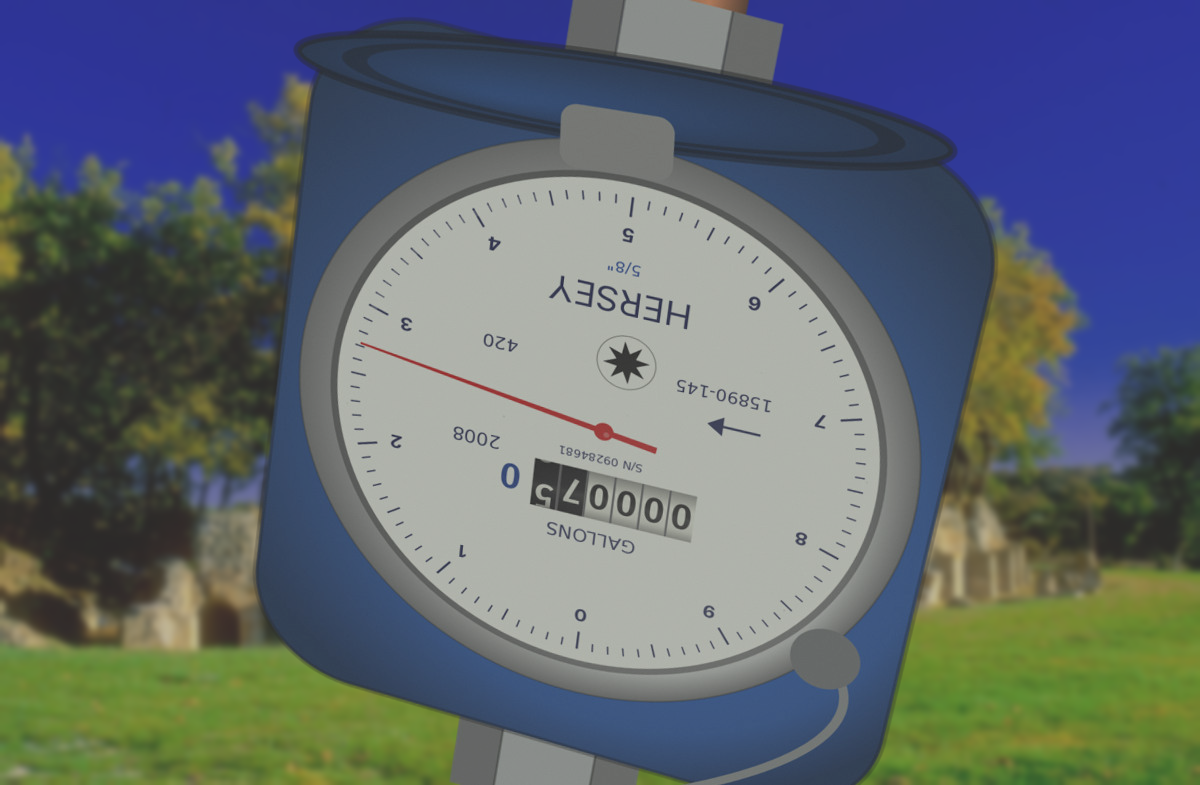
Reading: gal 752.7
